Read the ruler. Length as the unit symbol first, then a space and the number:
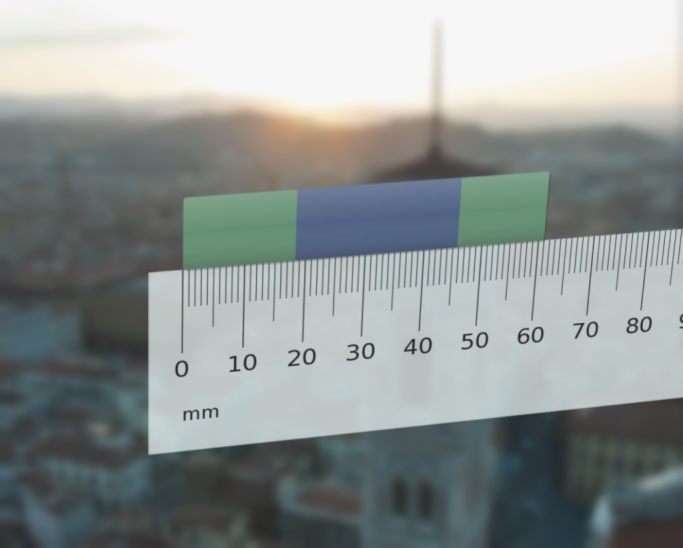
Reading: mm 61
